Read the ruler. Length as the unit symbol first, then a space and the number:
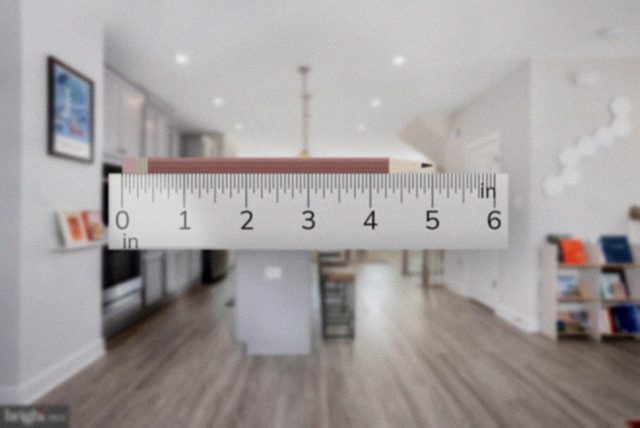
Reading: in 5
